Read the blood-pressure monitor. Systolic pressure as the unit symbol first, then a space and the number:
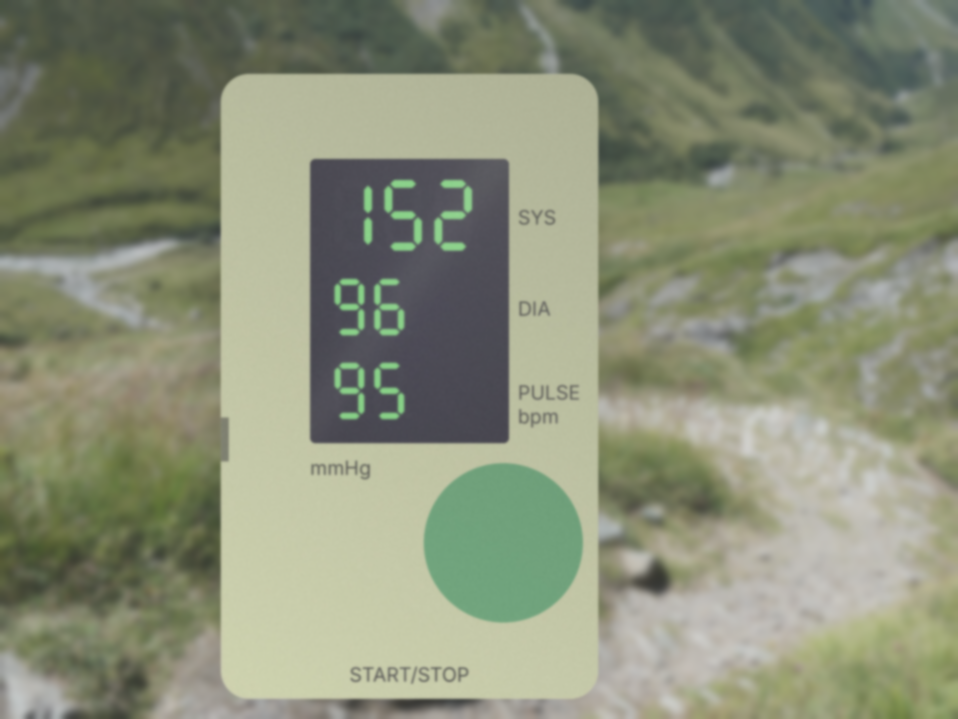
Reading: mmHg 152
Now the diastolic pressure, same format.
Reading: mmHg 96
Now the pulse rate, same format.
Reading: bpm 95
